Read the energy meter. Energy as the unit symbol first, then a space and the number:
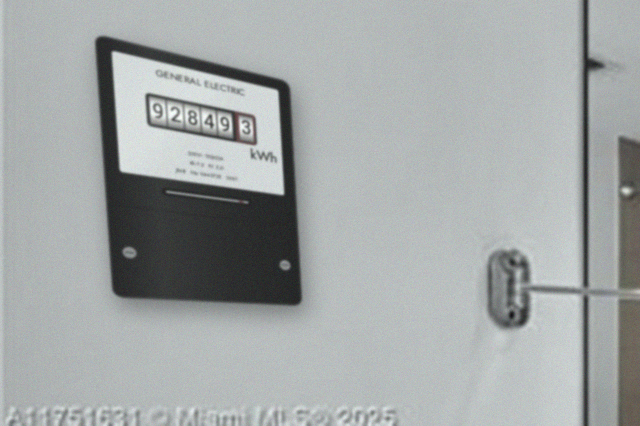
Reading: kWh 92849.3
